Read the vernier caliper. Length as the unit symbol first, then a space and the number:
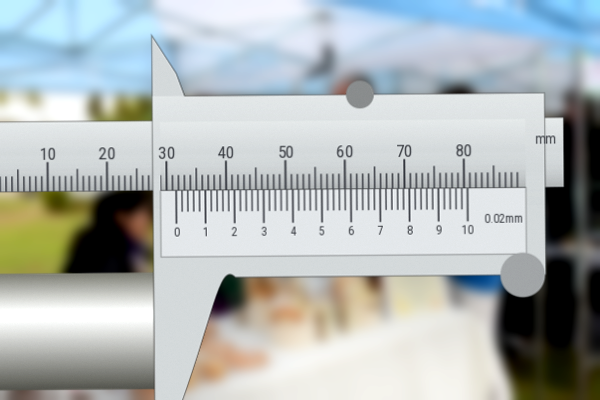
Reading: mm 31.6
